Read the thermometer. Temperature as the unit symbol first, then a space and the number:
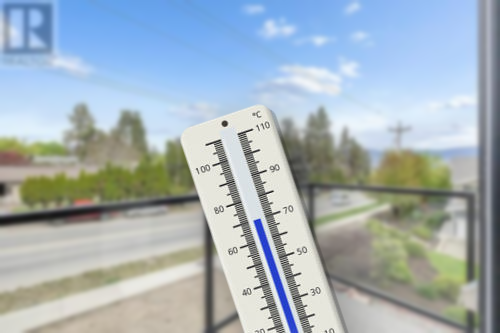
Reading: °C 70
